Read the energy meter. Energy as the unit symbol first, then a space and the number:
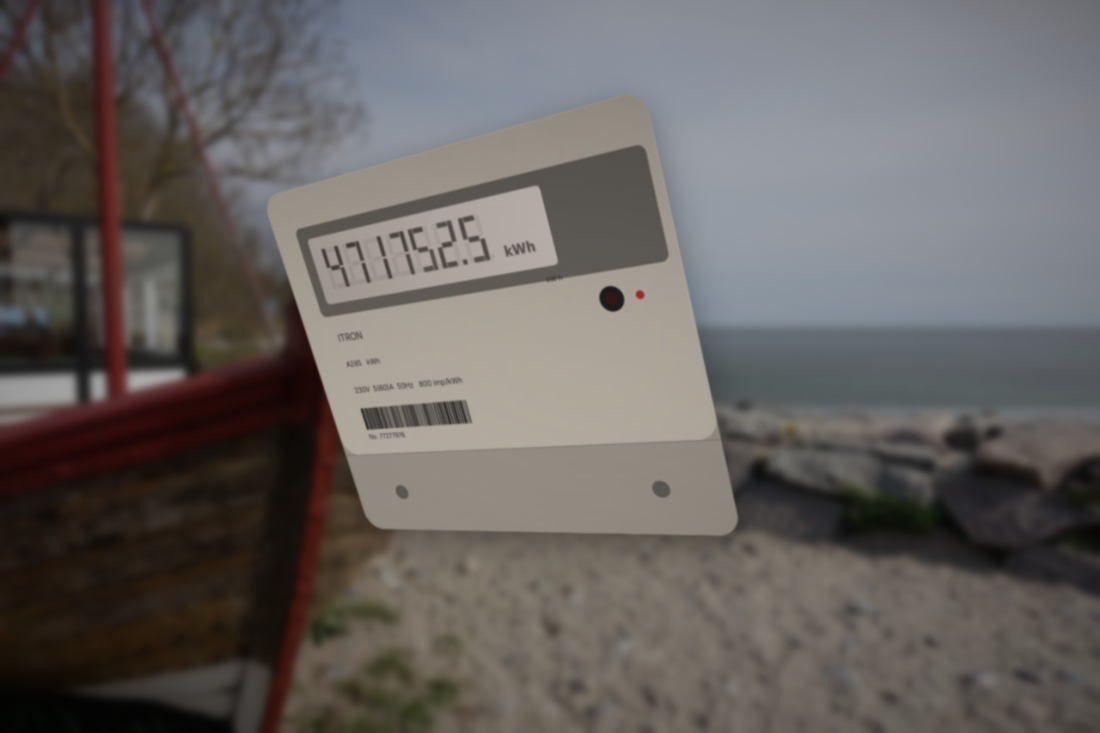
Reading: kWh 471752.5
